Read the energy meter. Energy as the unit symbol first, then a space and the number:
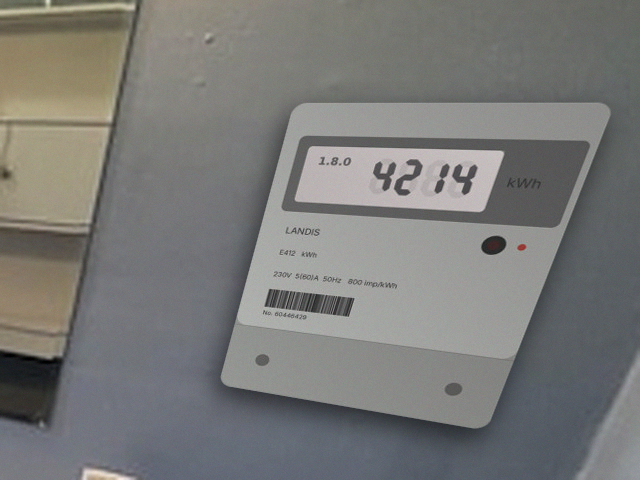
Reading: kWh 4214
